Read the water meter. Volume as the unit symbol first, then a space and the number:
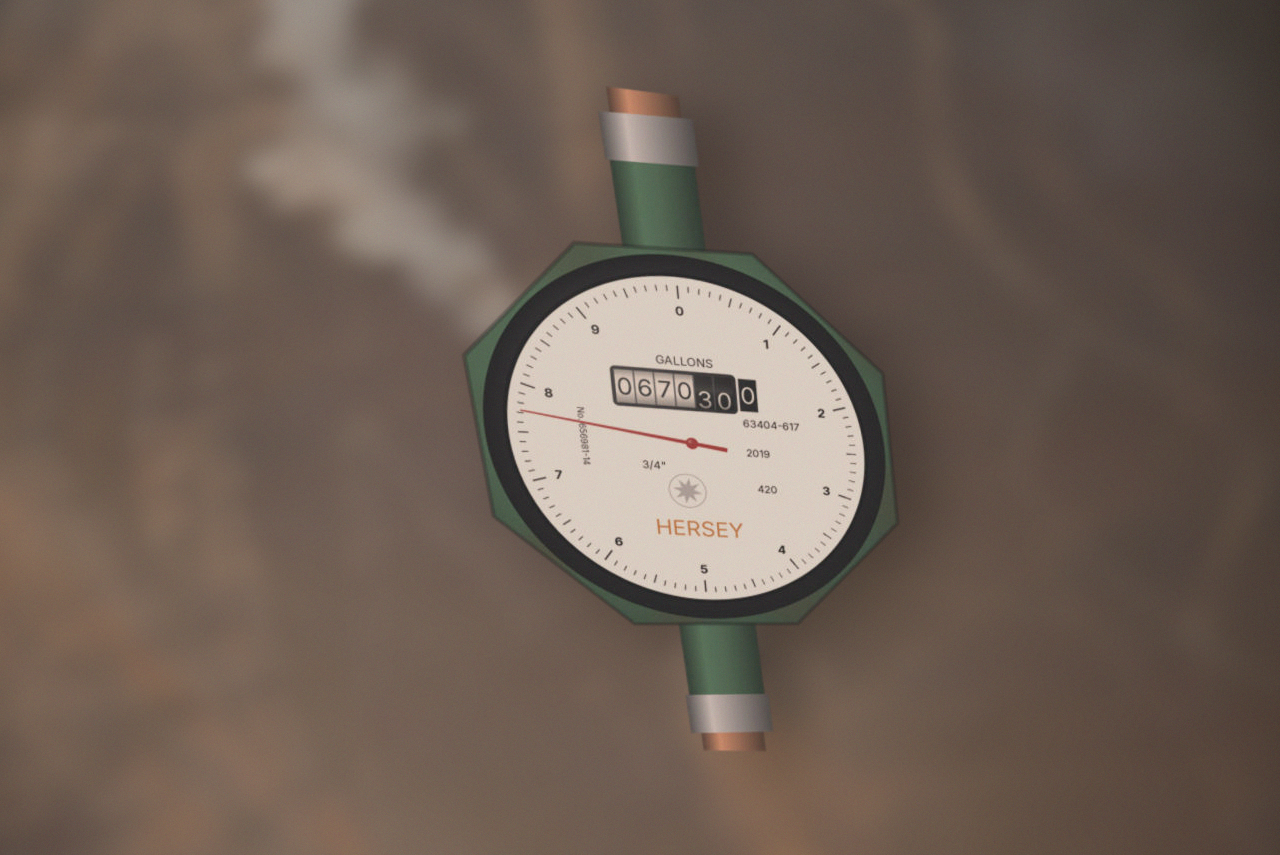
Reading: gal 670297.7
